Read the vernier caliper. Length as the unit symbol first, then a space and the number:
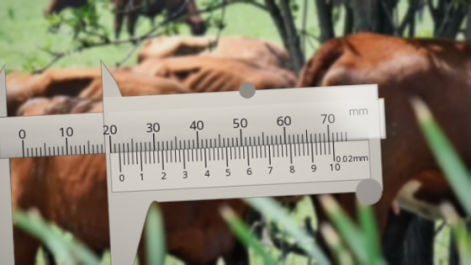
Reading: mm 22.0
